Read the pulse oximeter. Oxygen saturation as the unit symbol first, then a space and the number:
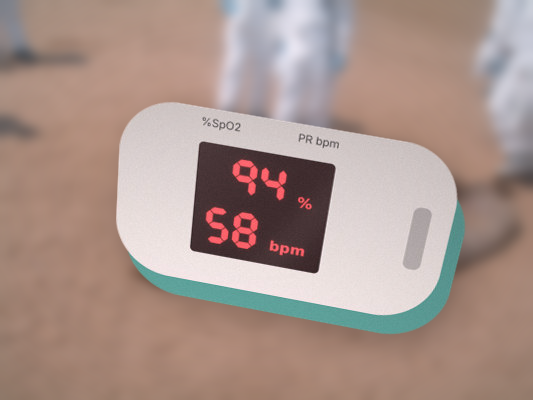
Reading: % 94
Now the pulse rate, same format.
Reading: bpm 58
